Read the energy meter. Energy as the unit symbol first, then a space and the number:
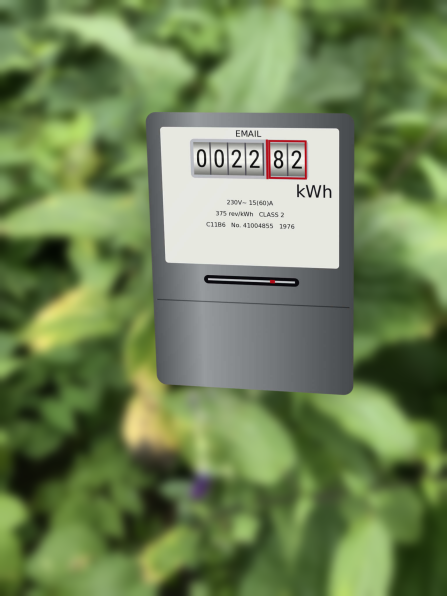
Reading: kWh 22.82
